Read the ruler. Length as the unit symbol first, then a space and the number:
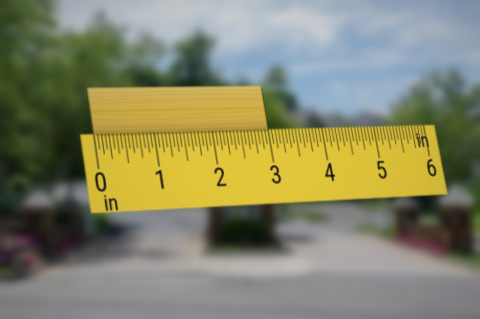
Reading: in 3
